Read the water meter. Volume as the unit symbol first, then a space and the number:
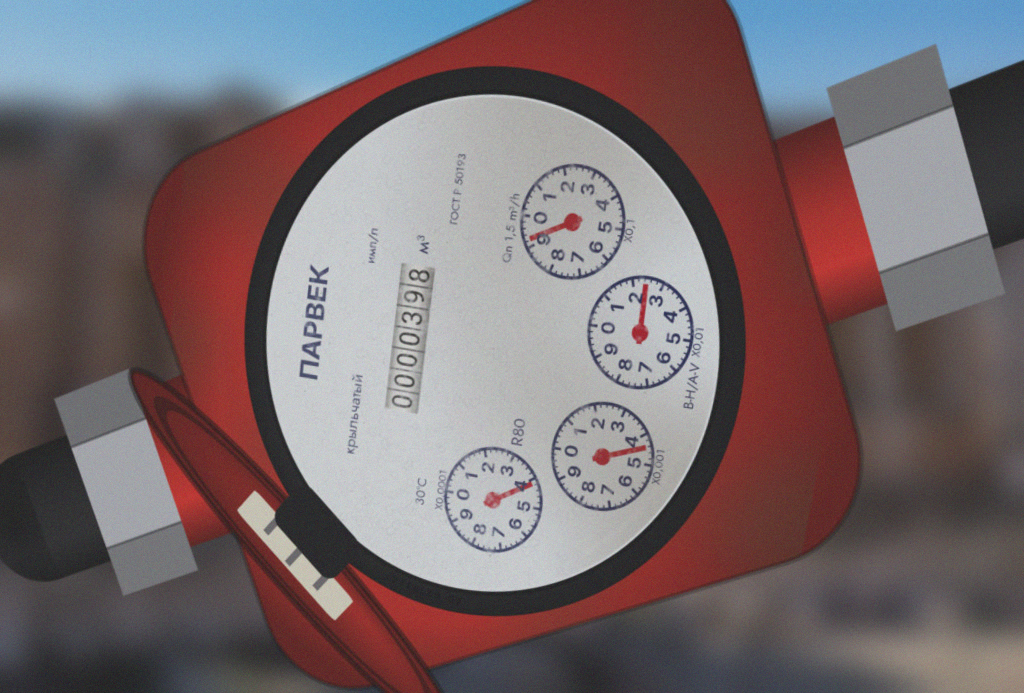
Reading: m³ 397.9244
